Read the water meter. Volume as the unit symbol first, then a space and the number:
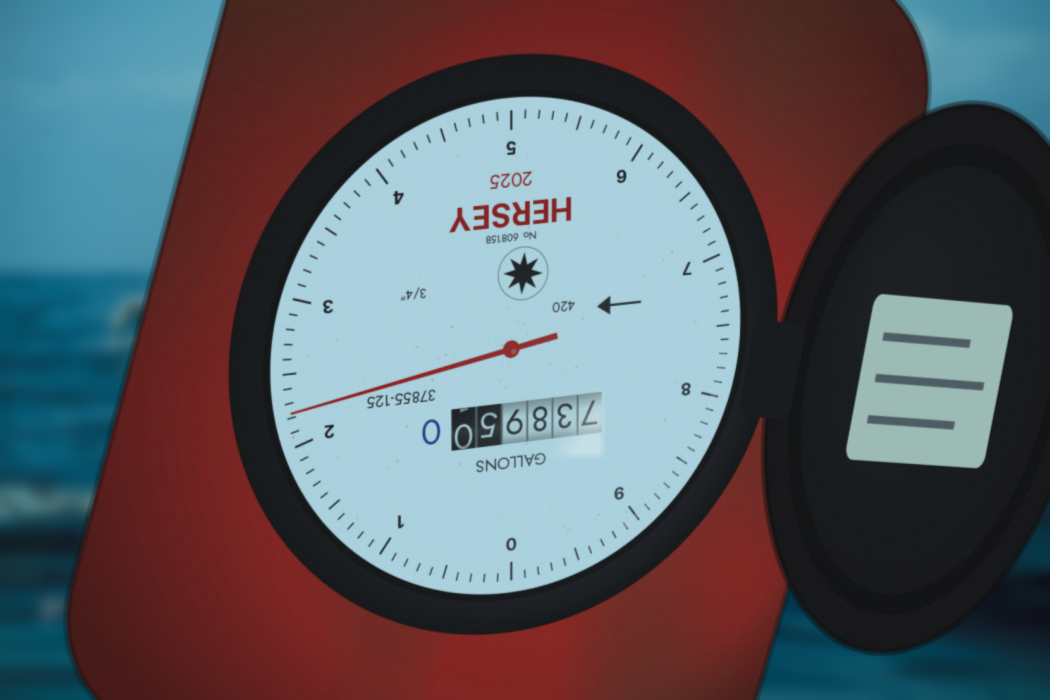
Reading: gal 7389502.2
